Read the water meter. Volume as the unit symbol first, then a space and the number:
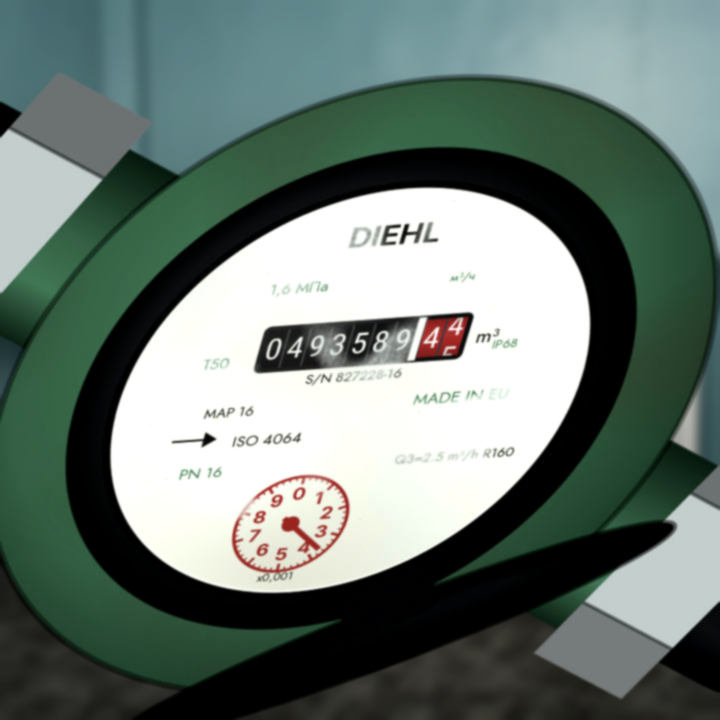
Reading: m³ 493589.443
